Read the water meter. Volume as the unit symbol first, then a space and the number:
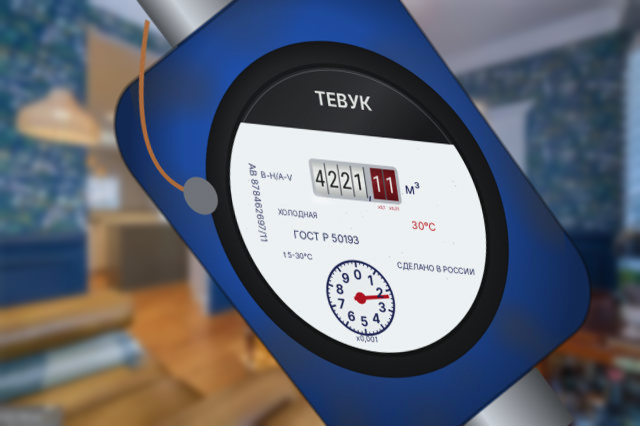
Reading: m³ 4221.112
